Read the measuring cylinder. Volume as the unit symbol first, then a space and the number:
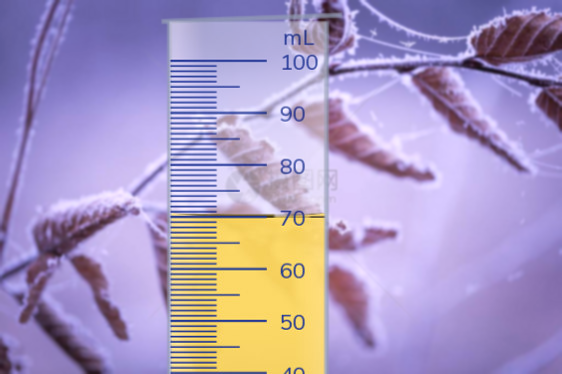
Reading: mL 70
